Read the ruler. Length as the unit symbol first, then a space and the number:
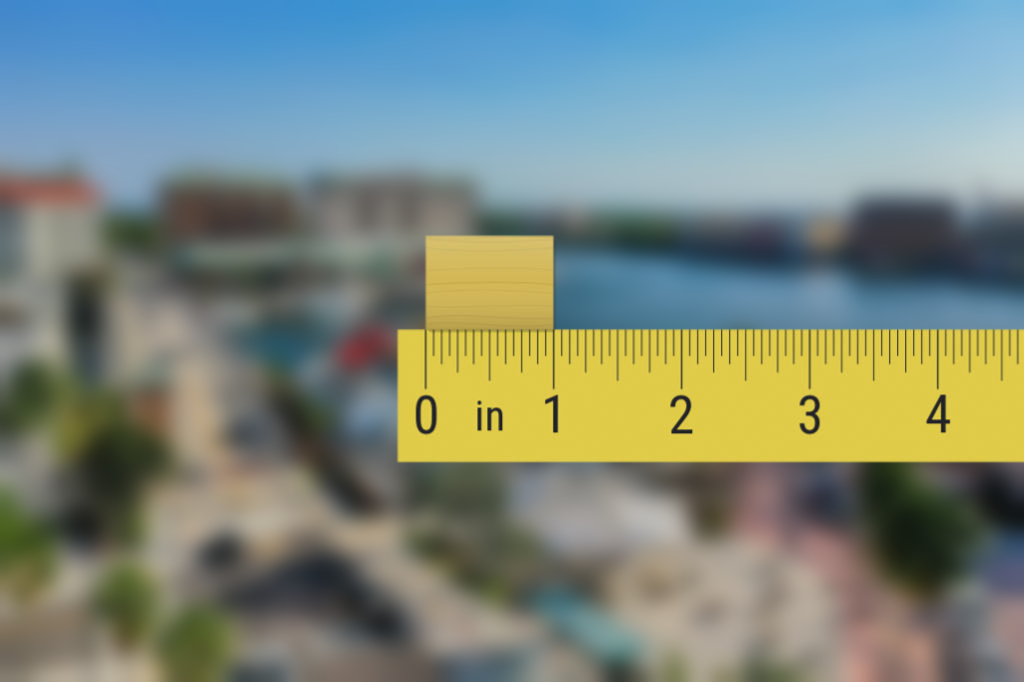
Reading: in 1
